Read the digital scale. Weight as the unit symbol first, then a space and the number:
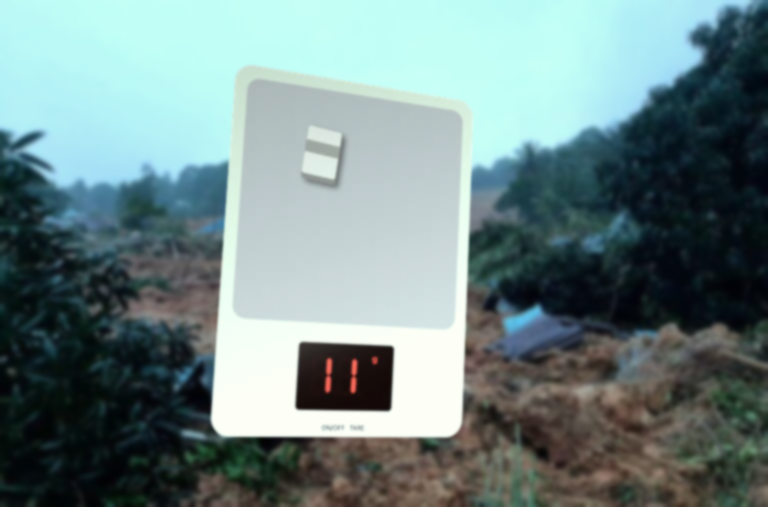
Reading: g 11
